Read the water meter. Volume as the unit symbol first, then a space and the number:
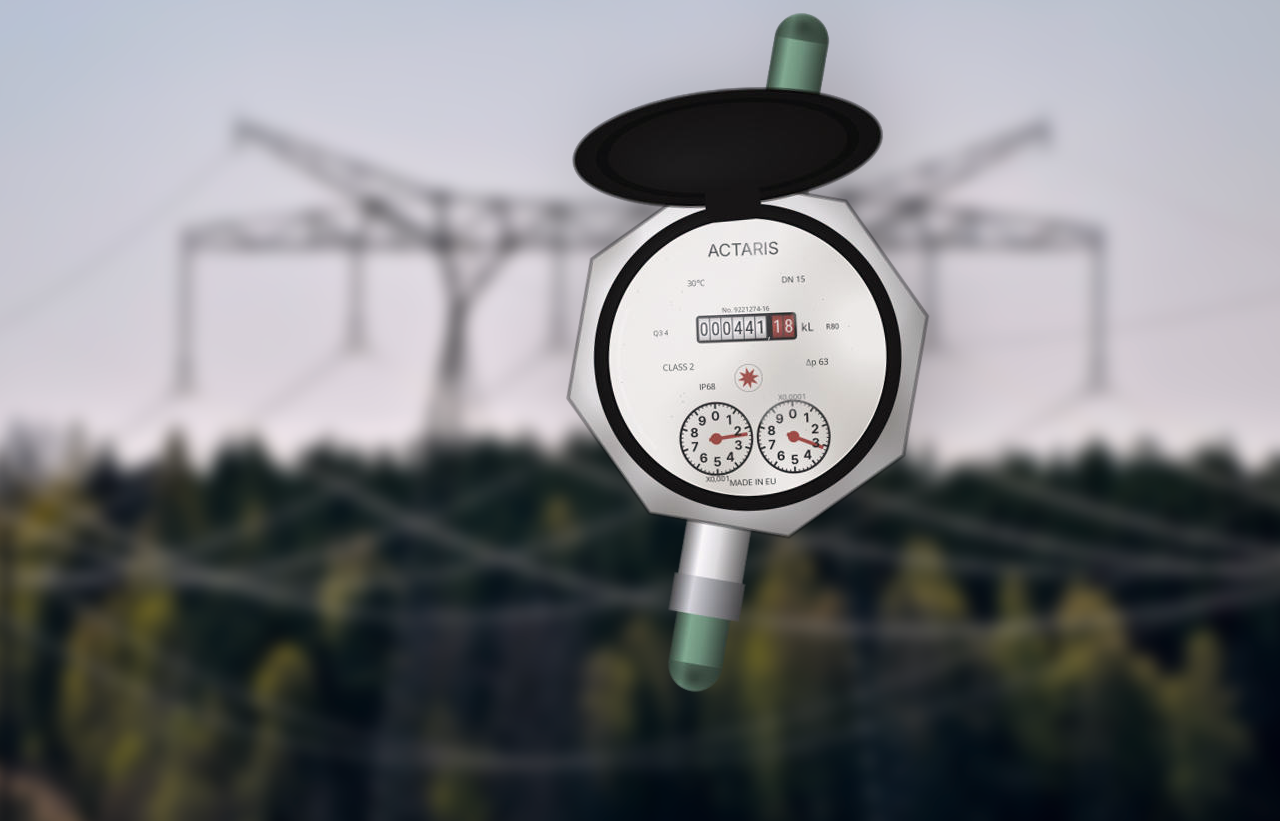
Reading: kL 441.1823
